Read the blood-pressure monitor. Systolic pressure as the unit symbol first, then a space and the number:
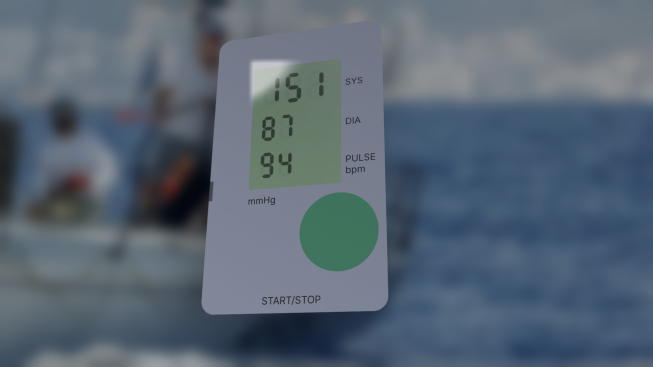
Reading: mmHg 151
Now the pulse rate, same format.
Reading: bpm 94
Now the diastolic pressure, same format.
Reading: mmHg 87
